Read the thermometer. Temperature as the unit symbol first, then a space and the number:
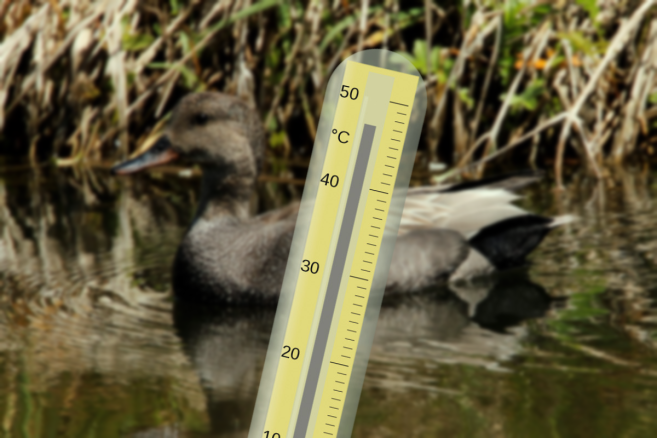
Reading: °C 47
